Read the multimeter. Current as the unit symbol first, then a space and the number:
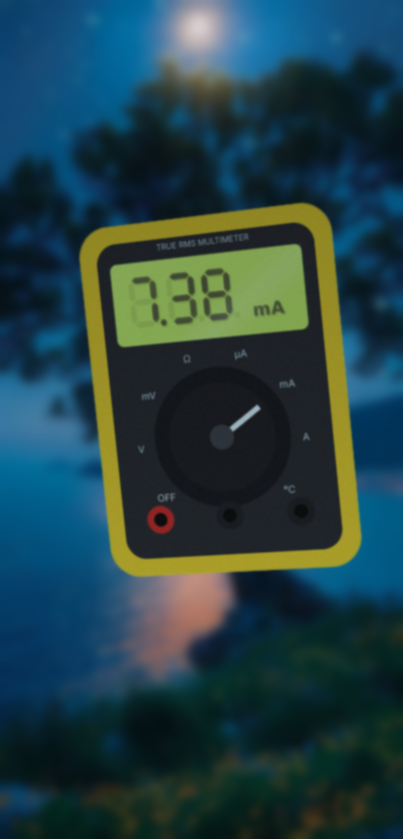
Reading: mA 7.38
